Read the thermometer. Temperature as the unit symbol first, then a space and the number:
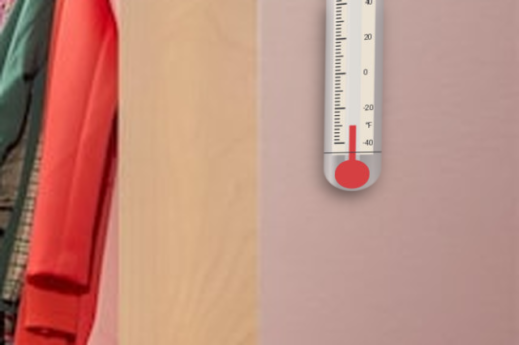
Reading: °F -30
